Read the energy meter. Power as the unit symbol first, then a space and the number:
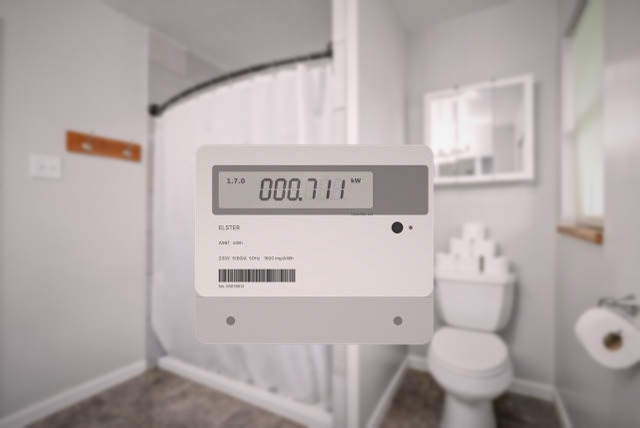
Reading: kW 0.711
